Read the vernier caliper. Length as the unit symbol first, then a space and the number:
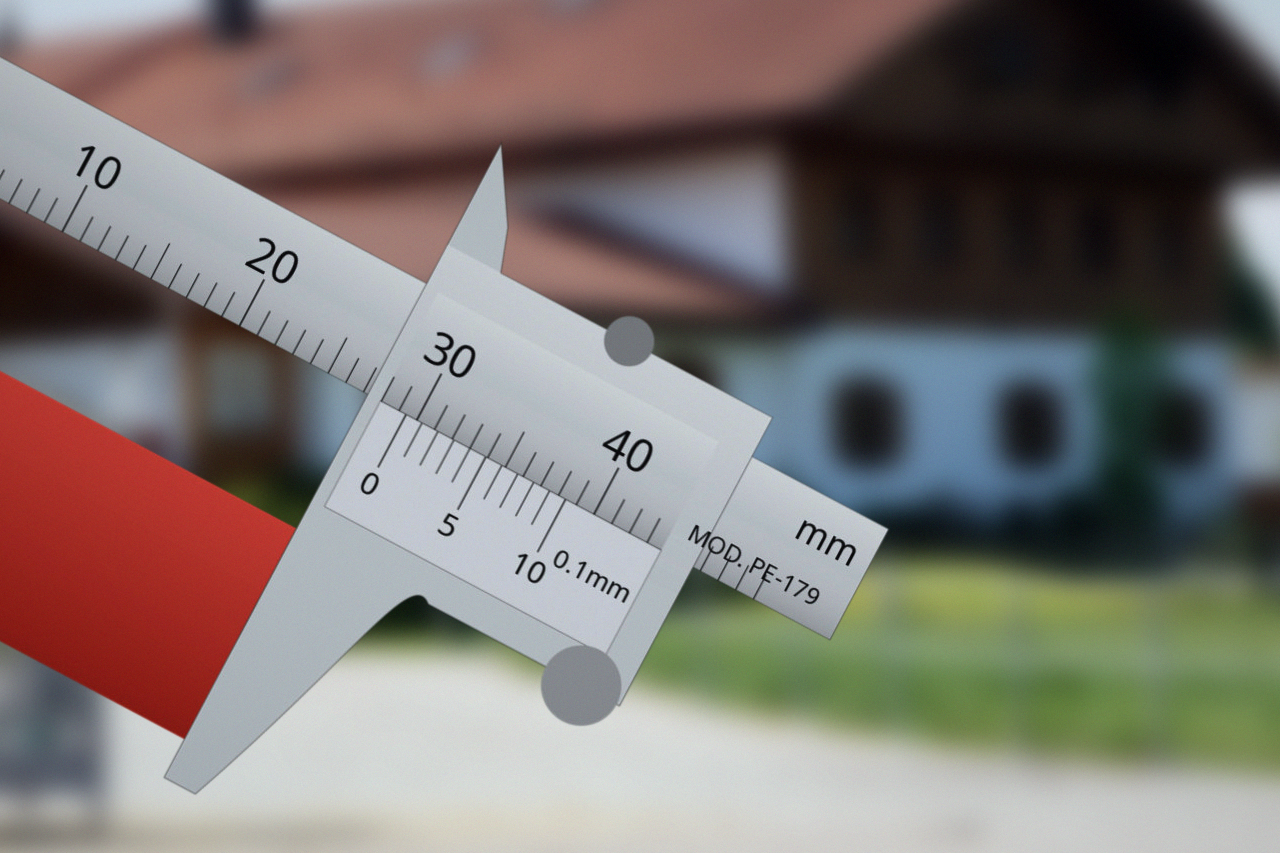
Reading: mm 29.4
